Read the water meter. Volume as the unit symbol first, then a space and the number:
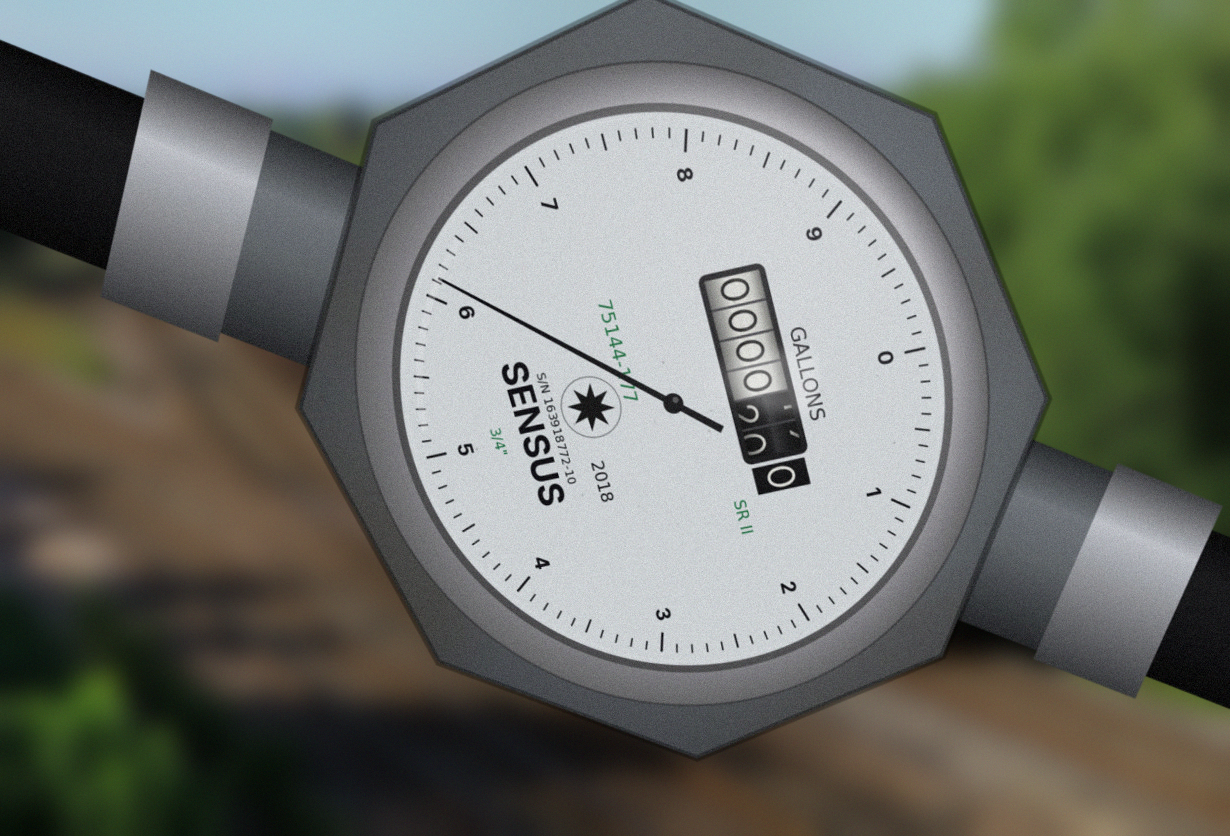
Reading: gal 196.1
